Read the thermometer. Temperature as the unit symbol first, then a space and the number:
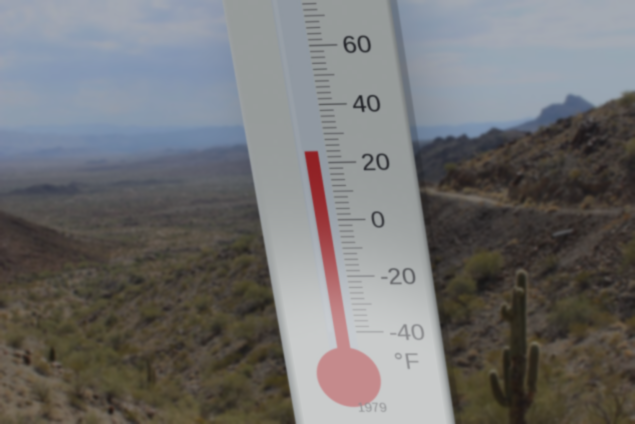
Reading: °F 24
